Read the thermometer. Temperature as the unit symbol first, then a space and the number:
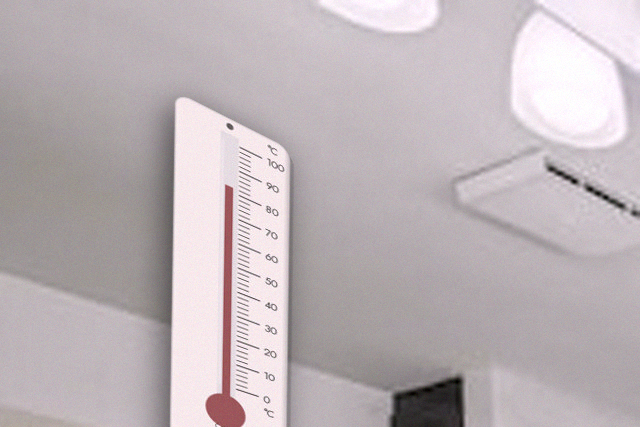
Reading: °C 82
